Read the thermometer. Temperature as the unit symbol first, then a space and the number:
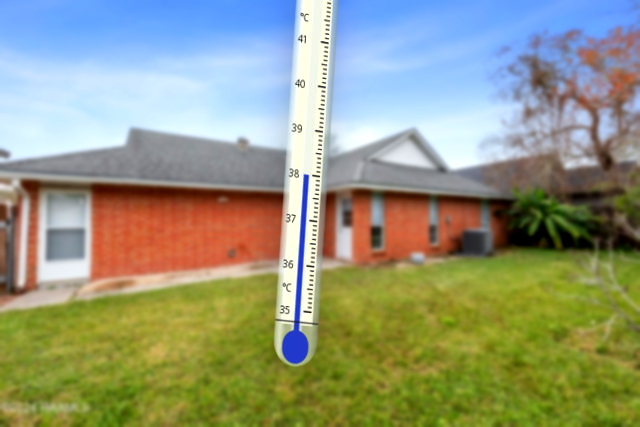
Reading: °C 38
